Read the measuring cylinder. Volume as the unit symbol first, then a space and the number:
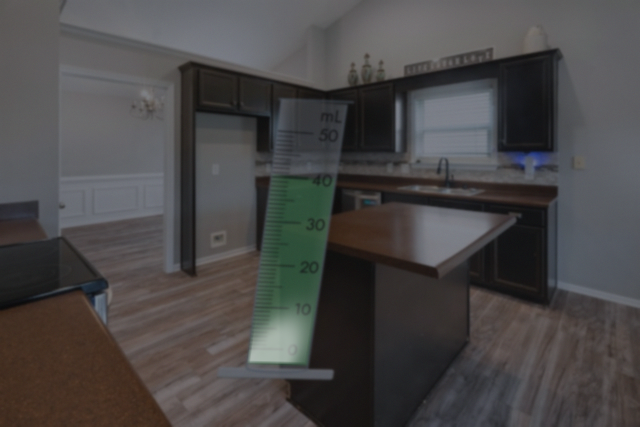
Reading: mL 40
